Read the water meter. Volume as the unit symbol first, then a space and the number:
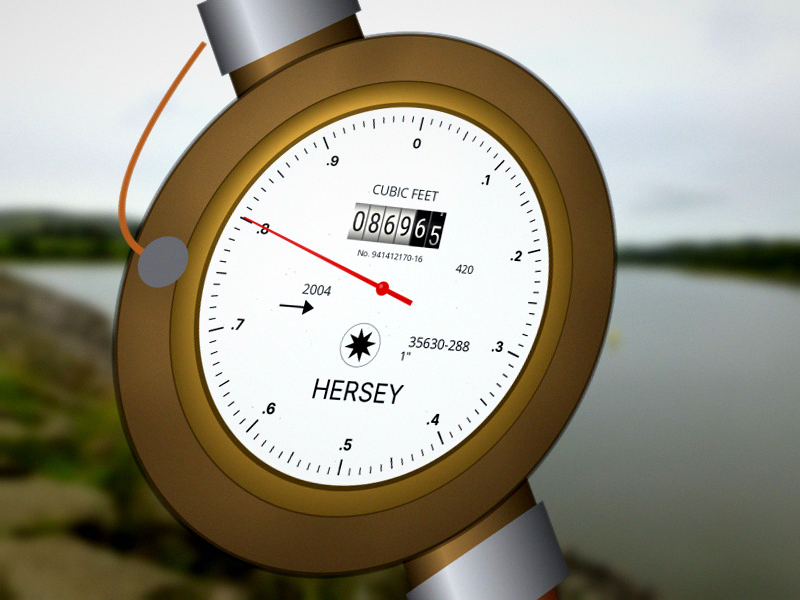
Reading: ft³ 86964.80
